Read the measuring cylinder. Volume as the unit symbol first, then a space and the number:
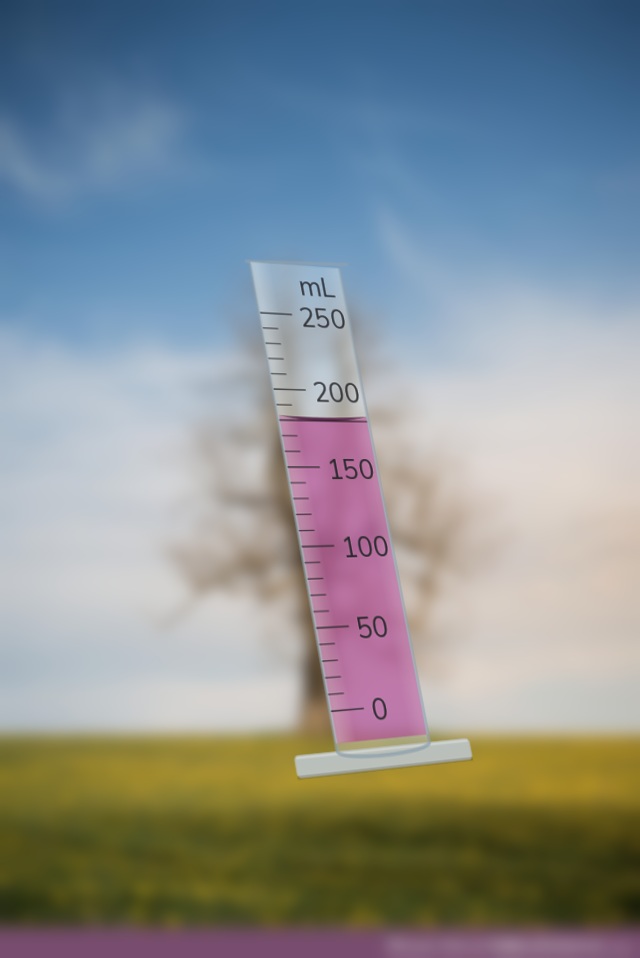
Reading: mL 180
